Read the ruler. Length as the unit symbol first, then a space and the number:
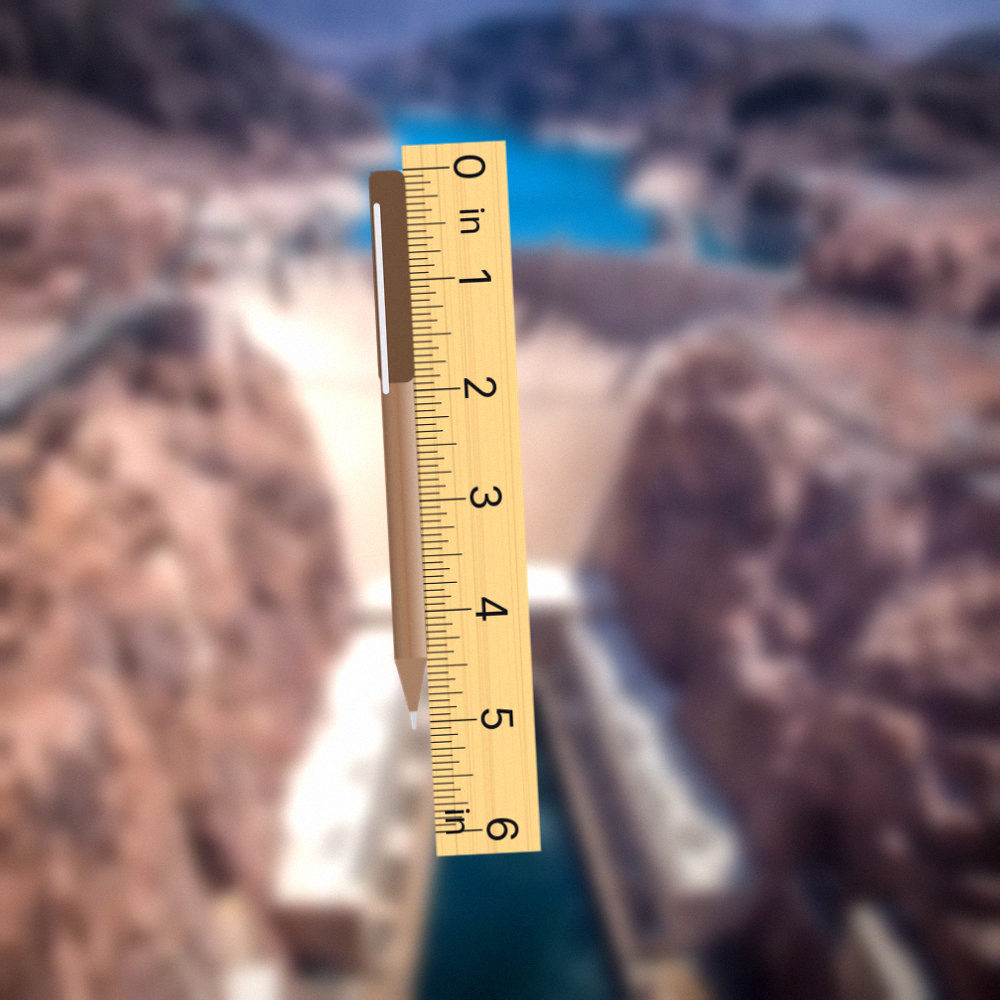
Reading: in 5.0625
